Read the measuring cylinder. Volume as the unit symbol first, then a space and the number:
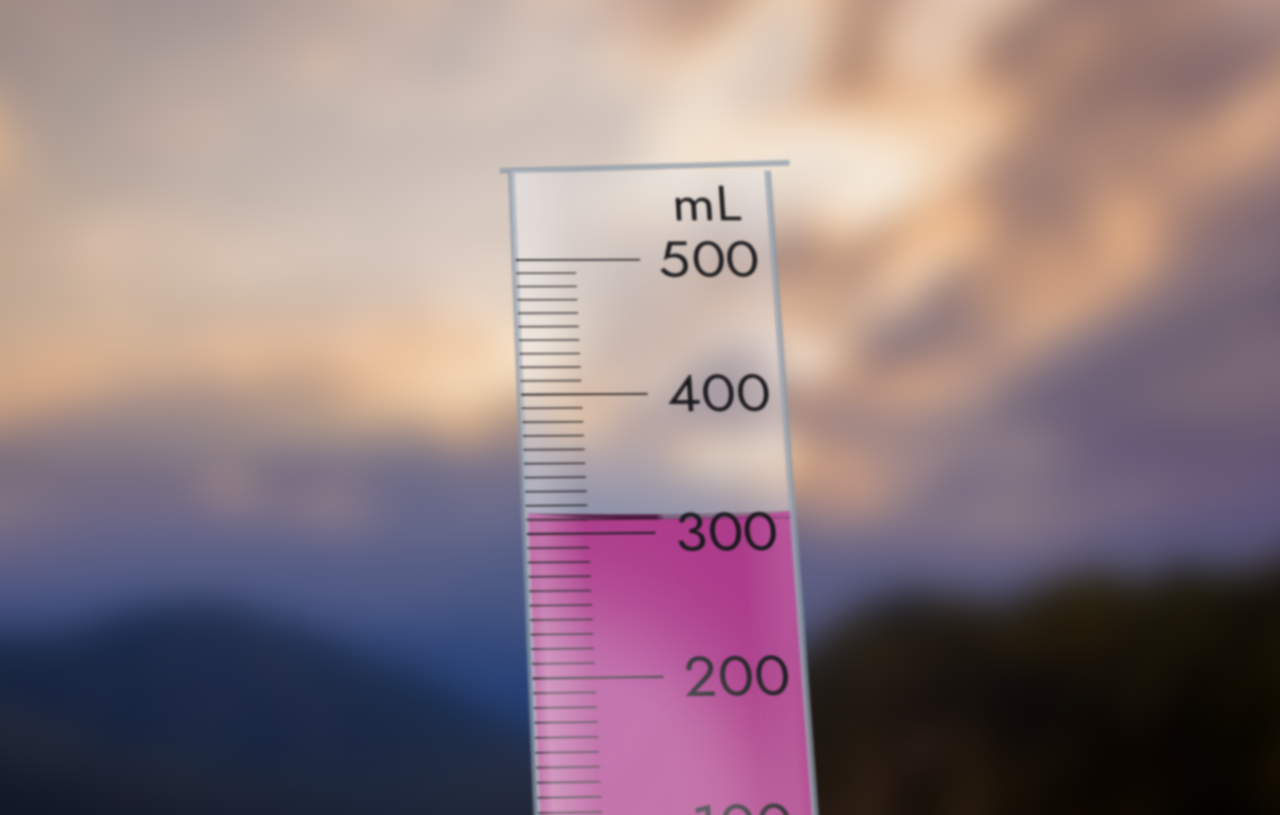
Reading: mL 310
